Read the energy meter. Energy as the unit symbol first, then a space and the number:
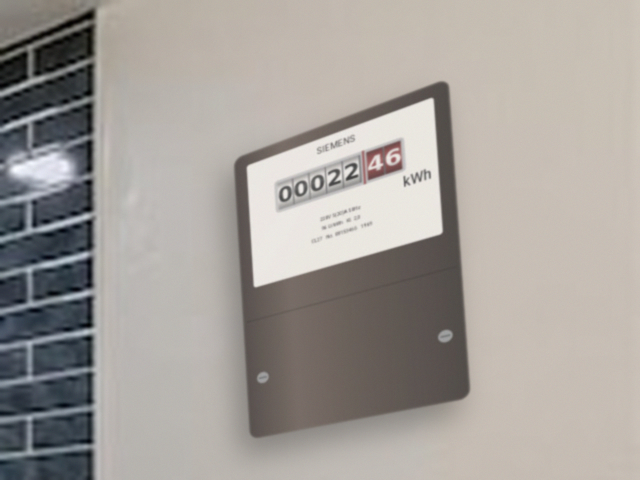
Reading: kWh 22.46
